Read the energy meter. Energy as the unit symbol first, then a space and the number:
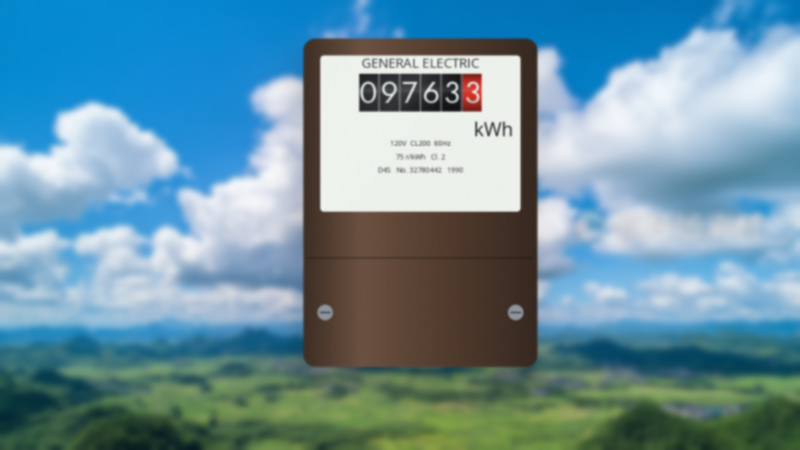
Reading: kWh 9763.3
